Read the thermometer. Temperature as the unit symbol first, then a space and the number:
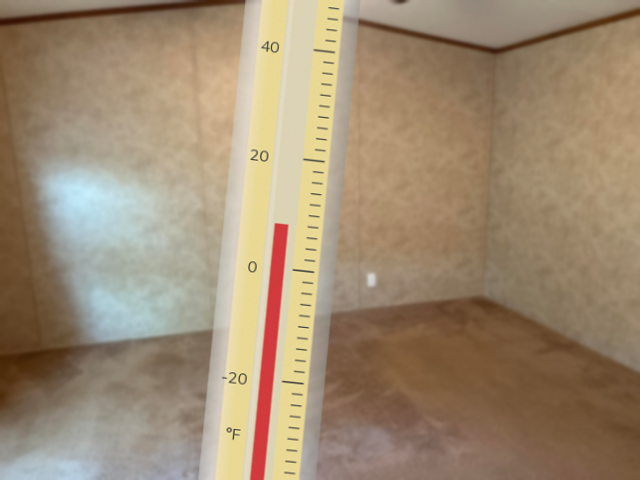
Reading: °F 8
